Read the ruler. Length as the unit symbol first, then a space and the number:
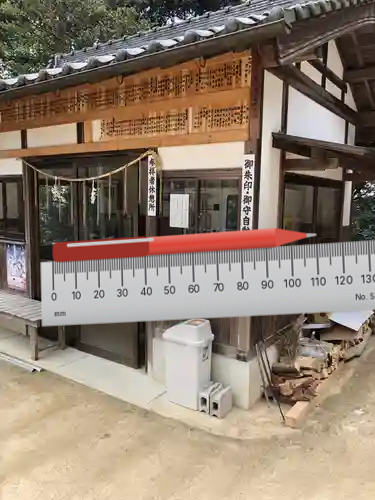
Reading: mm 110
